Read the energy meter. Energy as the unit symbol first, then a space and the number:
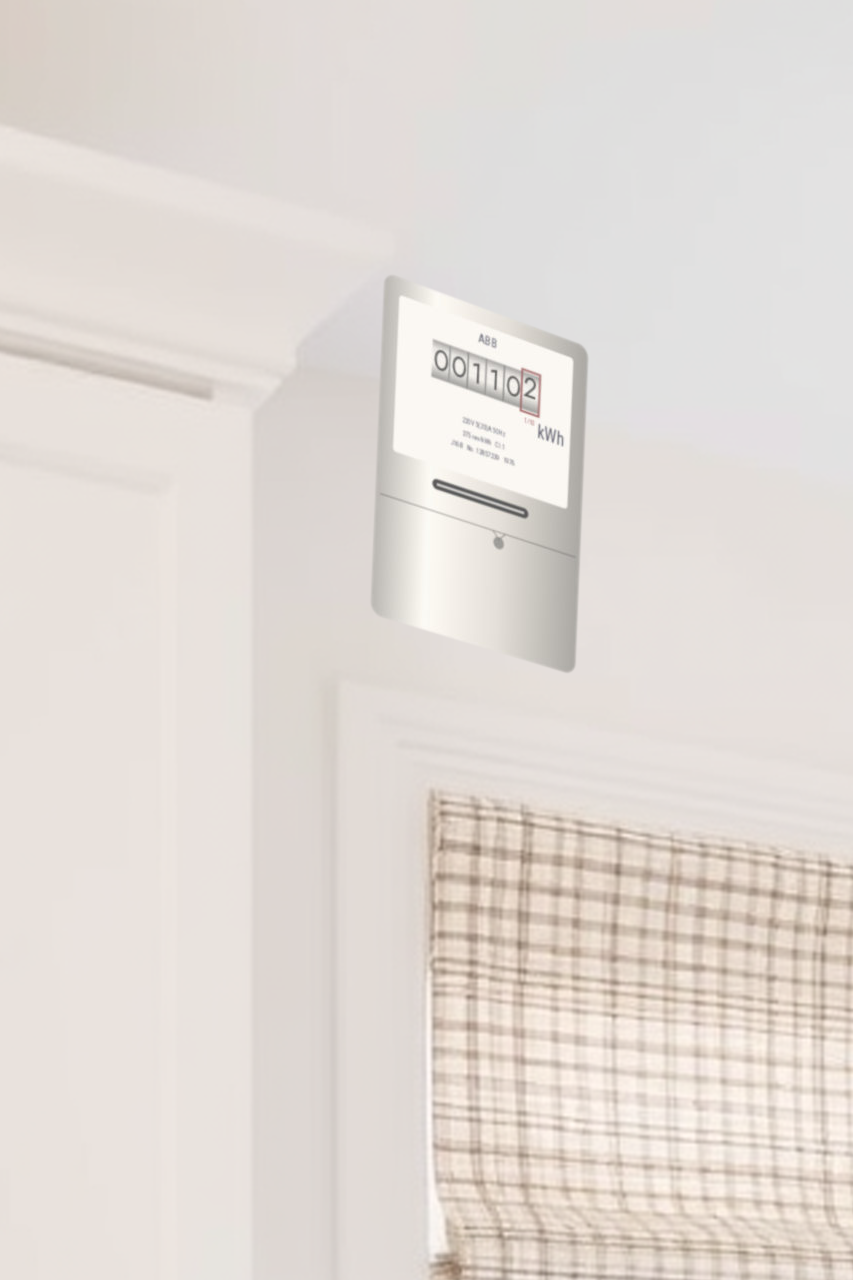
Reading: kWh 110.2
